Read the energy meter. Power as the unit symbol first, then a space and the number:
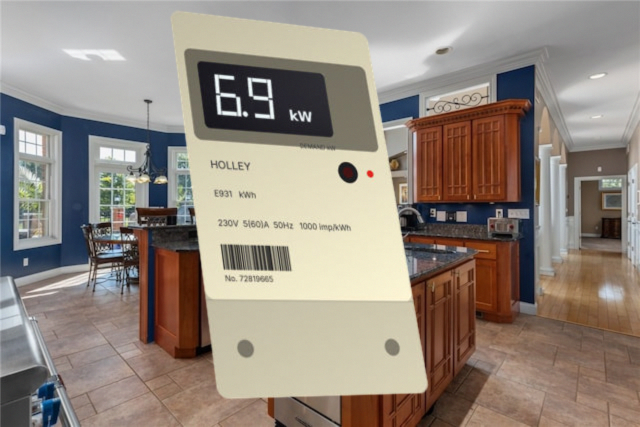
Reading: kW 6.9
